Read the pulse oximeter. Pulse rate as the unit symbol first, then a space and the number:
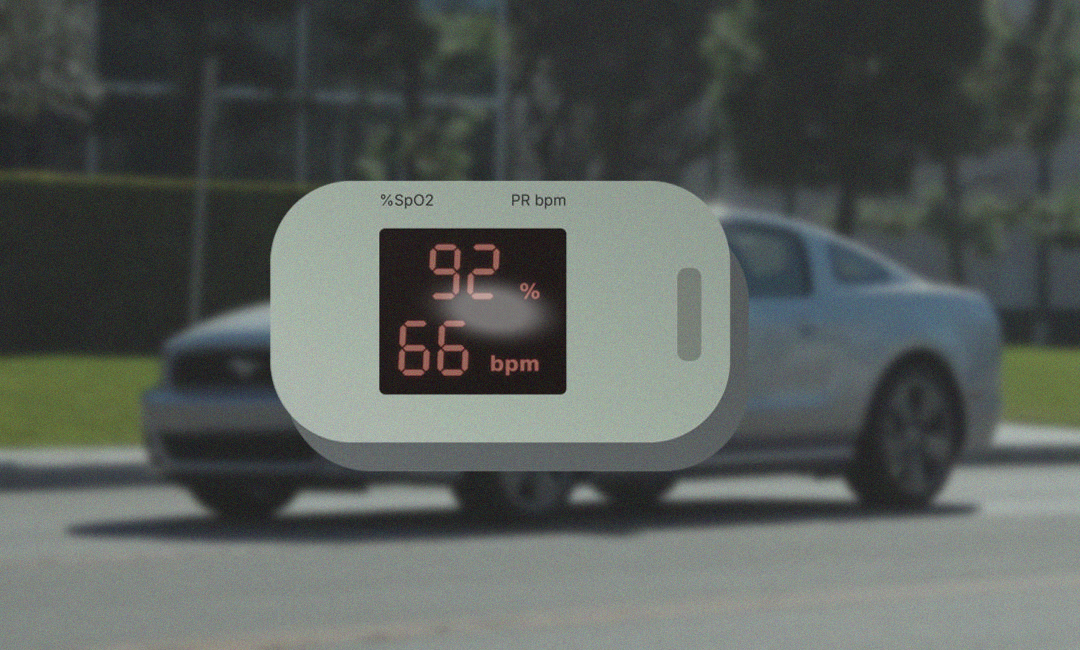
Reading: bpm 66
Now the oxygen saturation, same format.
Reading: % 92
